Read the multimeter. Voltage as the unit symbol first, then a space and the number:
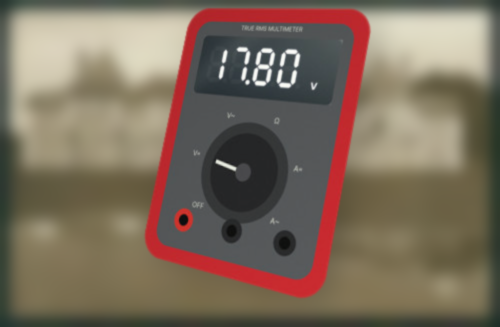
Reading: V 17.80
